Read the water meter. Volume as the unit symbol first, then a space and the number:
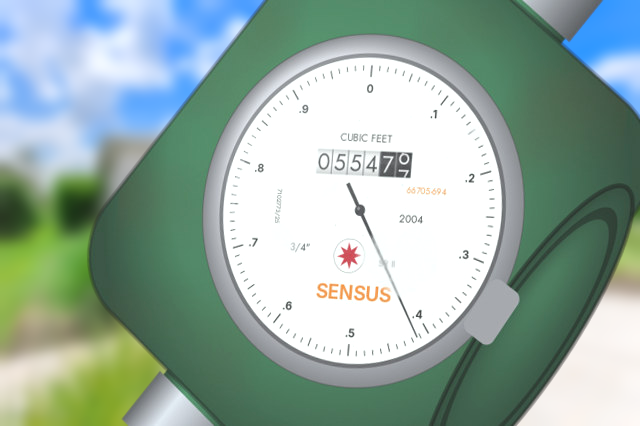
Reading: ft³ 55476.41
